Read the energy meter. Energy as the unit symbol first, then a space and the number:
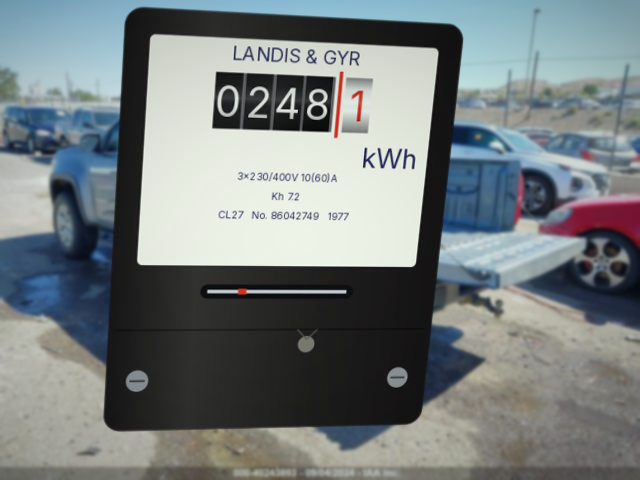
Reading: kWh 248.1
